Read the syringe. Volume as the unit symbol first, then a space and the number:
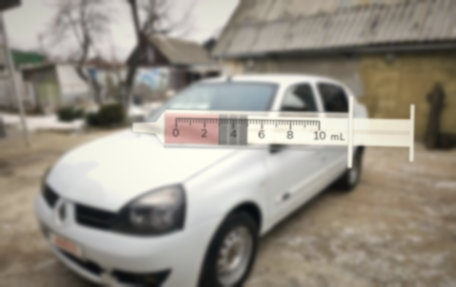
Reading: mL 3
